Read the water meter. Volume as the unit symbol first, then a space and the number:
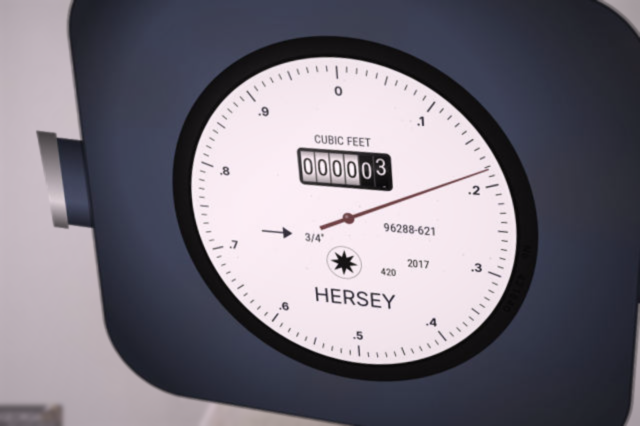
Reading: ft³ 3.18
